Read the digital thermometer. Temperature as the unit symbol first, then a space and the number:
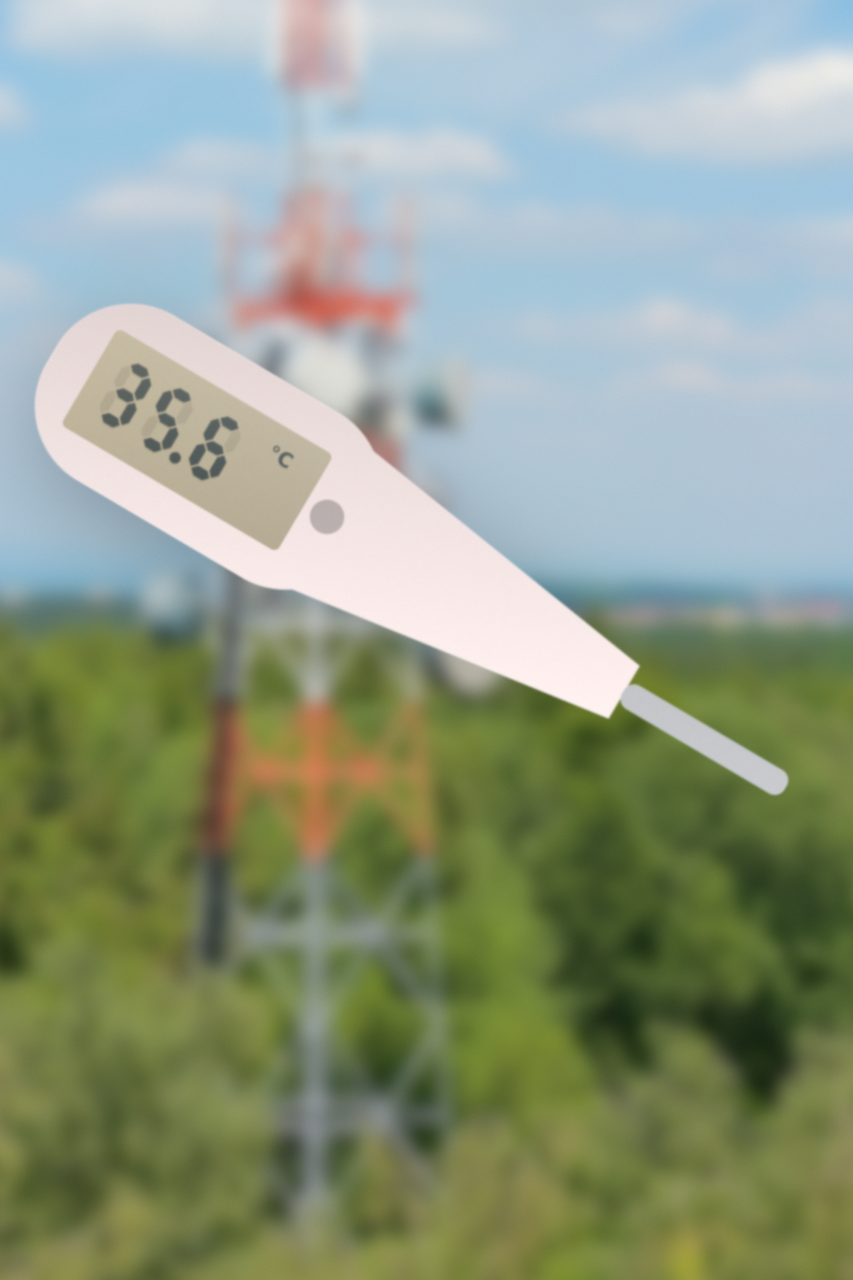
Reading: °C 35.6
